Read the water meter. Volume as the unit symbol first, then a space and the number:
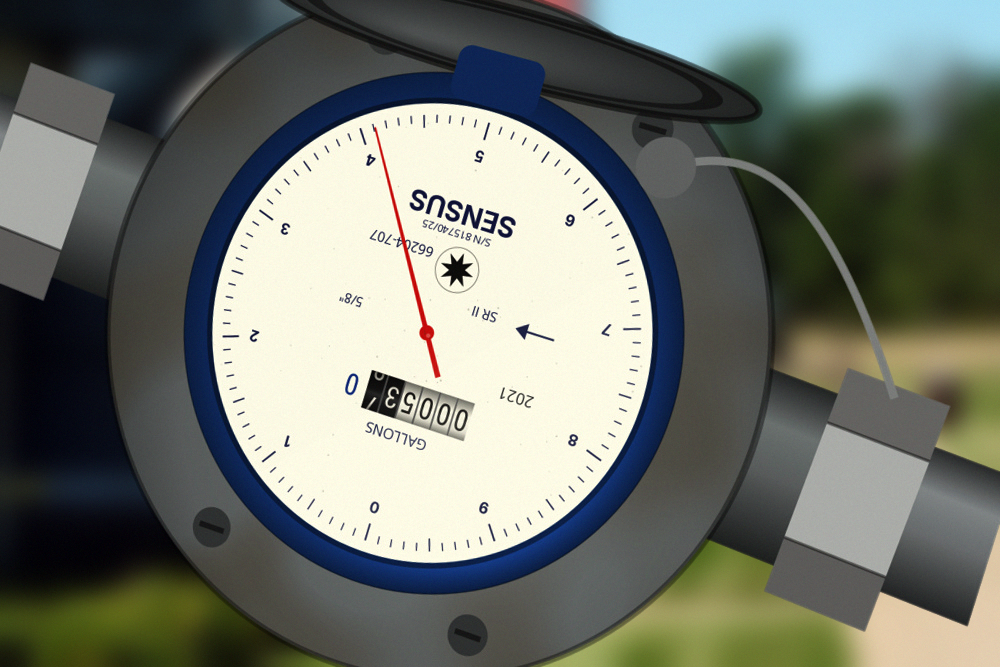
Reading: gal 5374.1
